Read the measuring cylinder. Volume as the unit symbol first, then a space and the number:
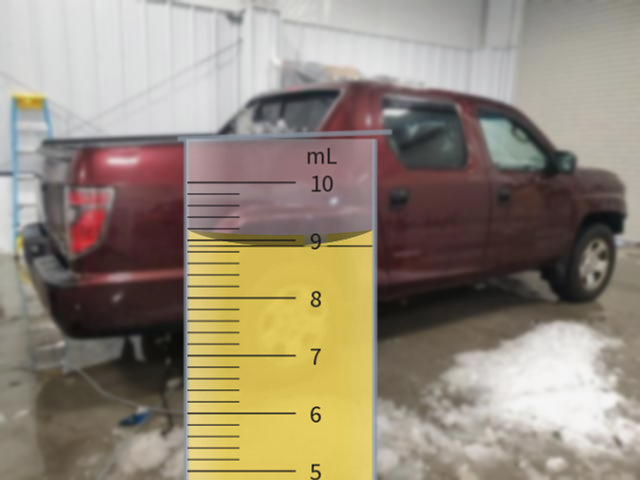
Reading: mL 8.9
